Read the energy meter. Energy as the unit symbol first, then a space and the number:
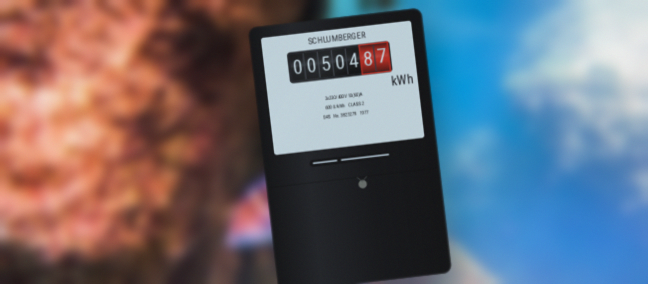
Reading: kWh 504.87
